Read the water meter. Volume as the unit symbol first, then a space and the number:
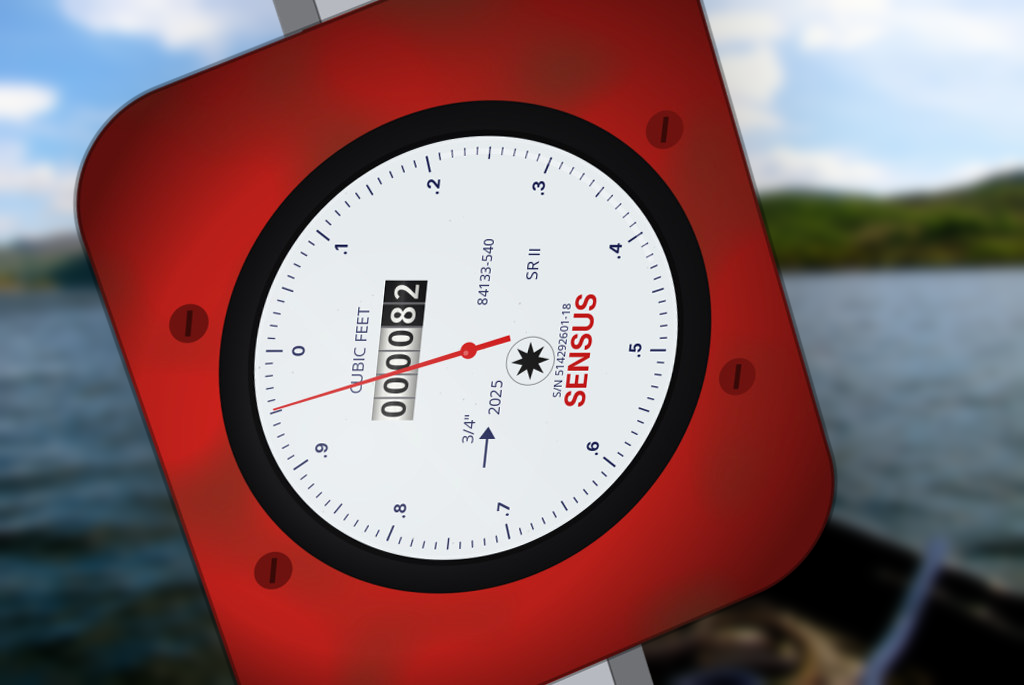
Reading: ft³ 81.95
